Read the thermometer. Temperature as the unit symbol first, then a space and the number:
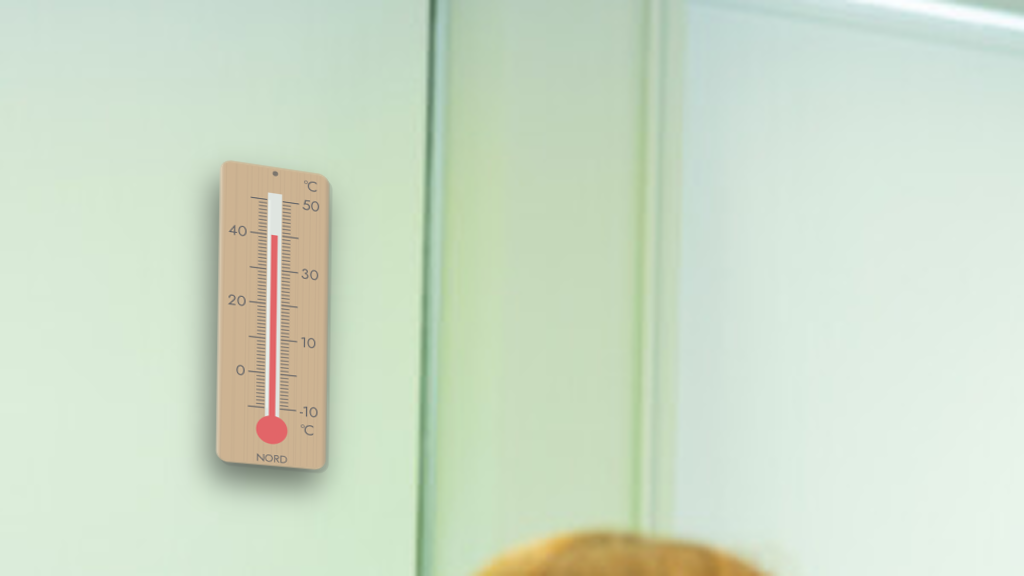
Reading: °C 40
